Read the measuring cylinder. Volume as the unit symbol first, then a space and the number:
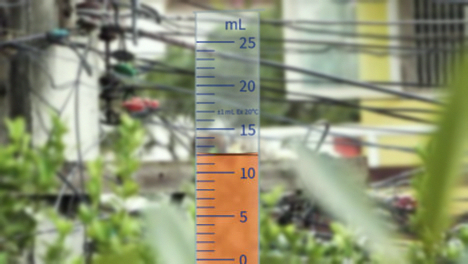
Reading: mL 12
